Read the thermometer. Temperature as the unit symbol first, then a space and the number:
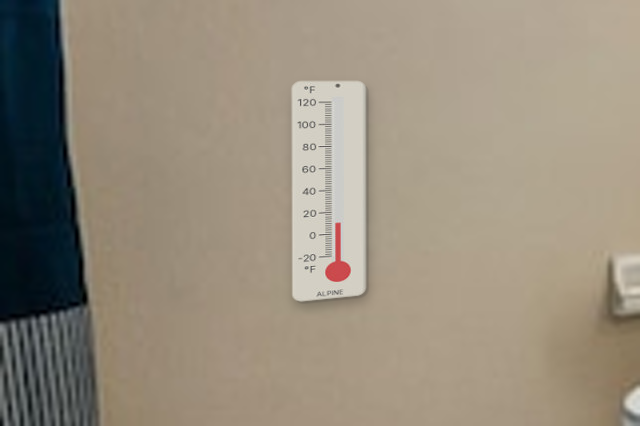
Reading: °F 10
